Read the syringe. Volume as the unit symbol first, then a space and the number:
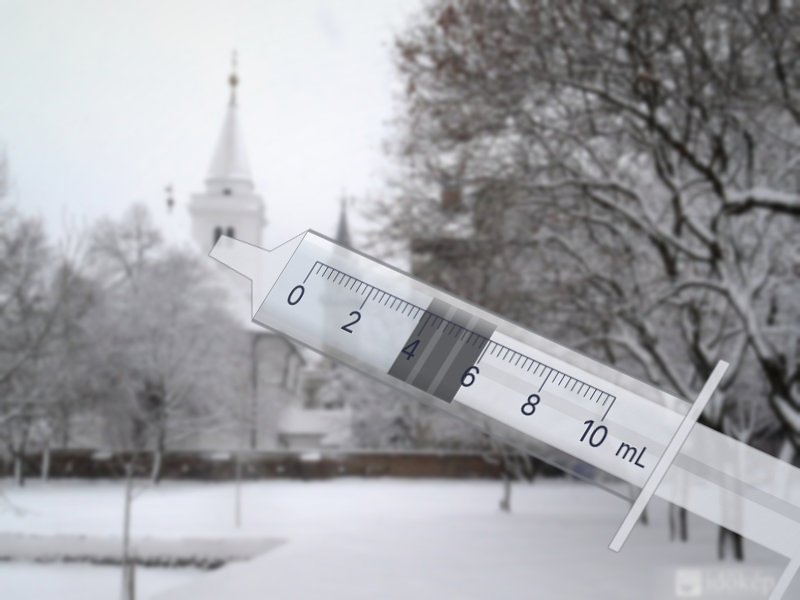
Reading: mL 3.8
